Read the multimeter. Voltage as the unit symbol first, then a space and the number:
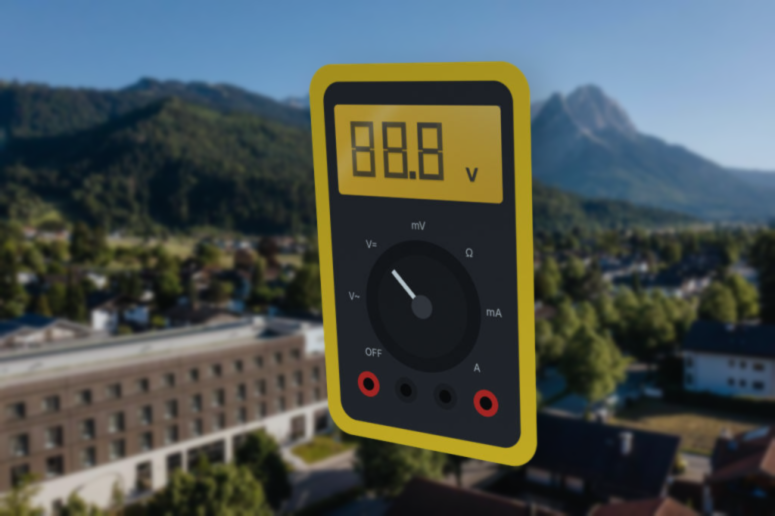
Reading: V 88.8
